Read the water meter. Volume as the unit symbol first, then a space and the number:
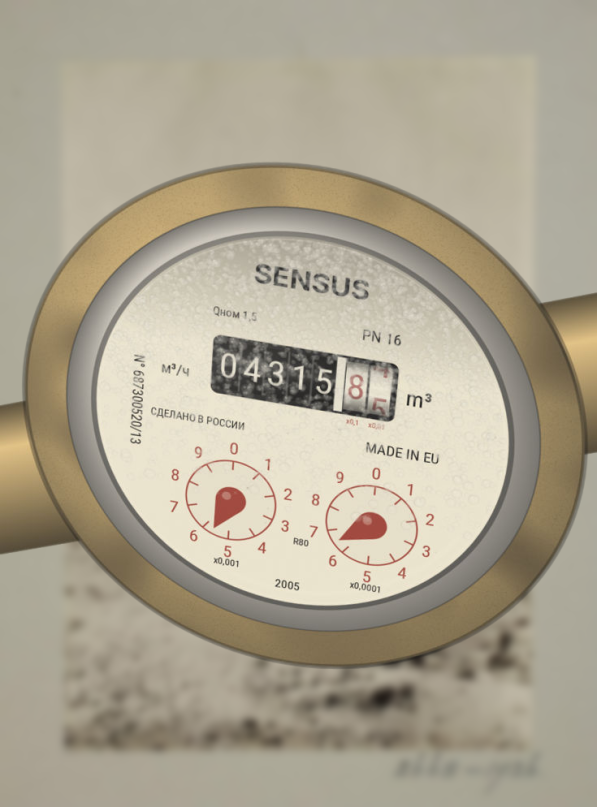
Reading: m³ 4315.8456
